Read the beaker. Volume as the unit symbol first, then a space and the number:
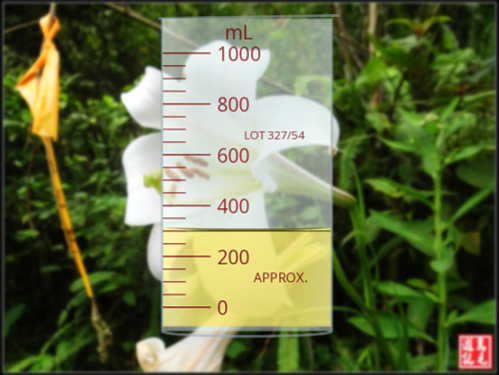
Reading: mL 300
